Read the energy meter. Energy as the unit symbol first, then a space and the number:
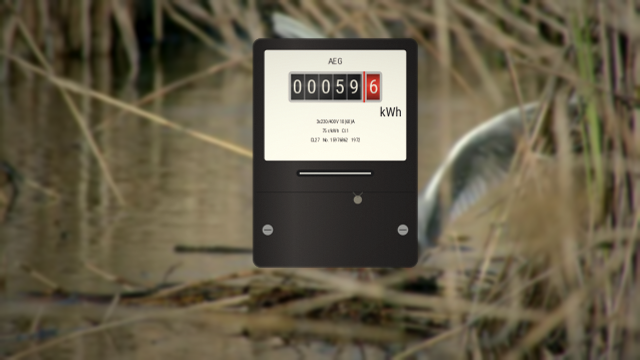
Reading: kWh 59.6
